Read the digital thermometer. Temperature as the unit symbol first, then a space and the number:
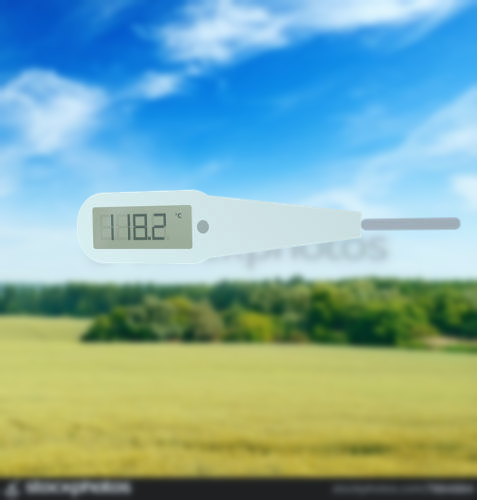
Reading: °C 118.2
